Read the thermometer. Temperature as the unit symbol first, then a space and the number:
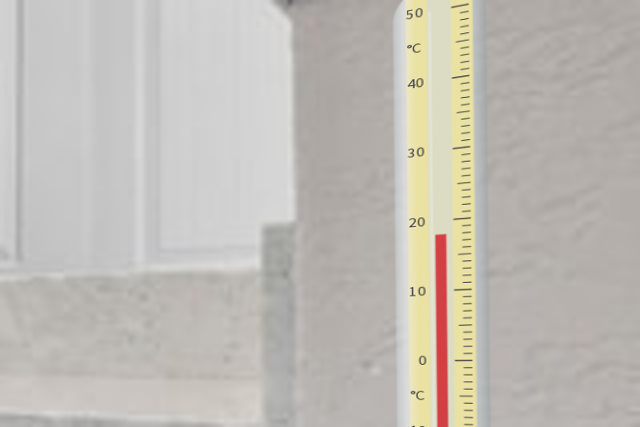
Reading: °C 18
